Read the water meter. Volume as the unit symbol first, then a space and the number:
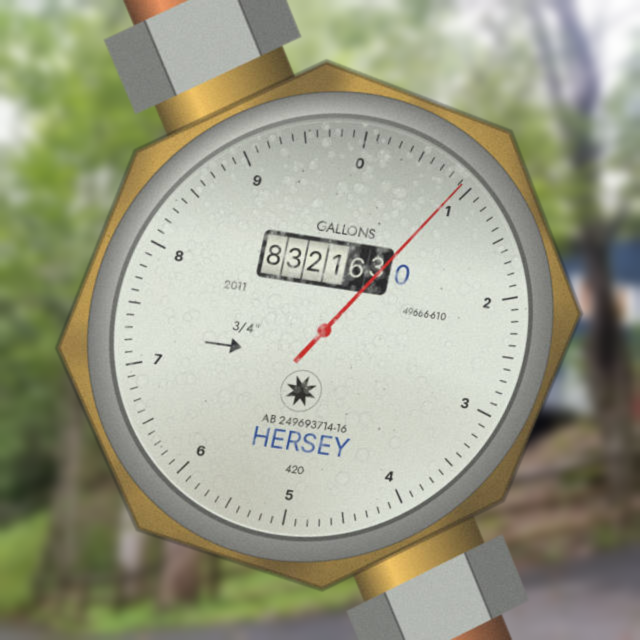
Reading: gal 8321630.9
